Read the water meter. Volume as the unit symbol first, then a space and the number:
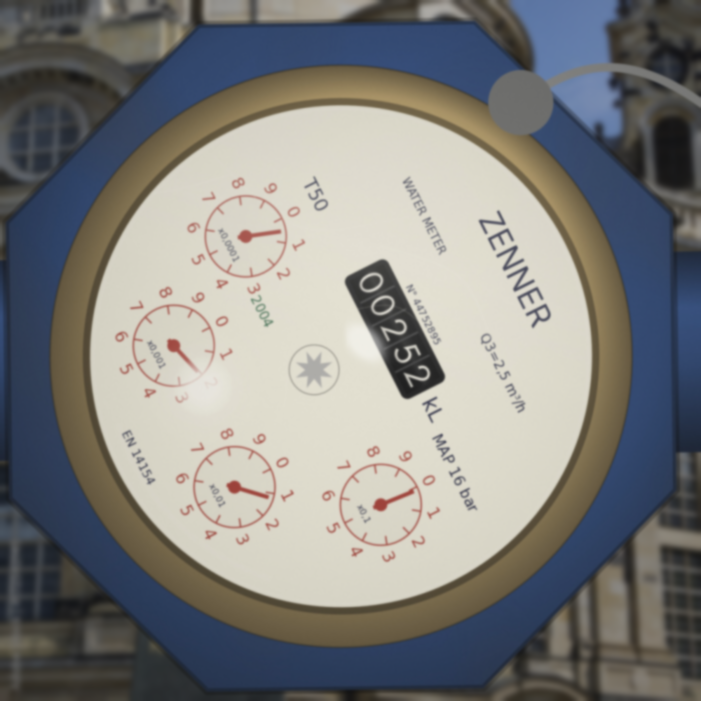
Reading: kL 252.0120
